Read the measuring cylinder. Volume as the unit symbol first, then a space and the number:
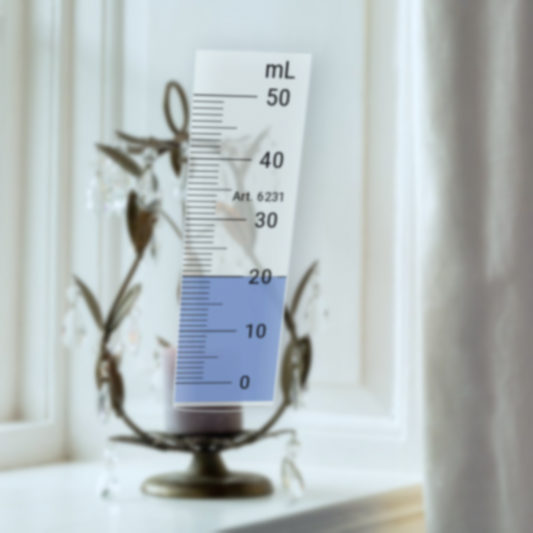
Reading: mL 20
